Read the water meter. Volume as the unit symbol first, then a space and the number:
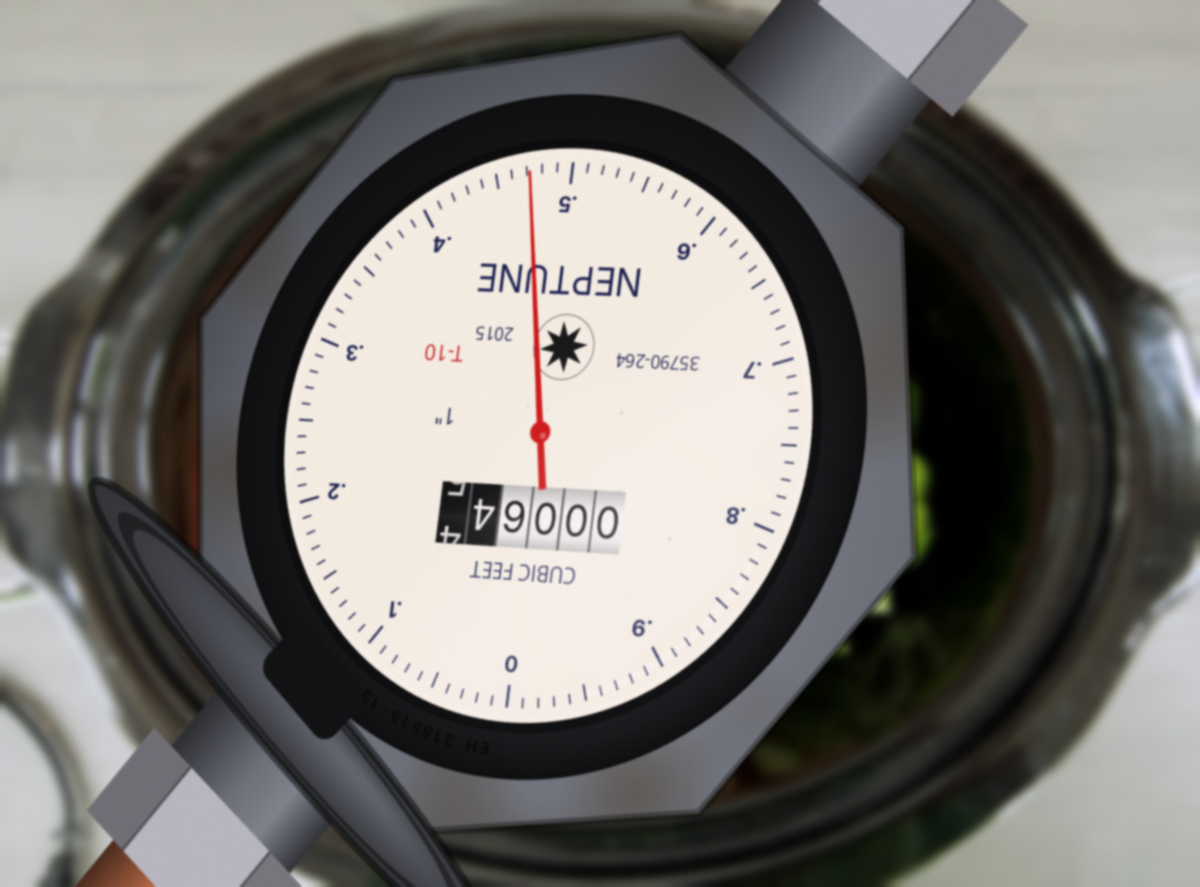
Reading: ft³ 644.47
